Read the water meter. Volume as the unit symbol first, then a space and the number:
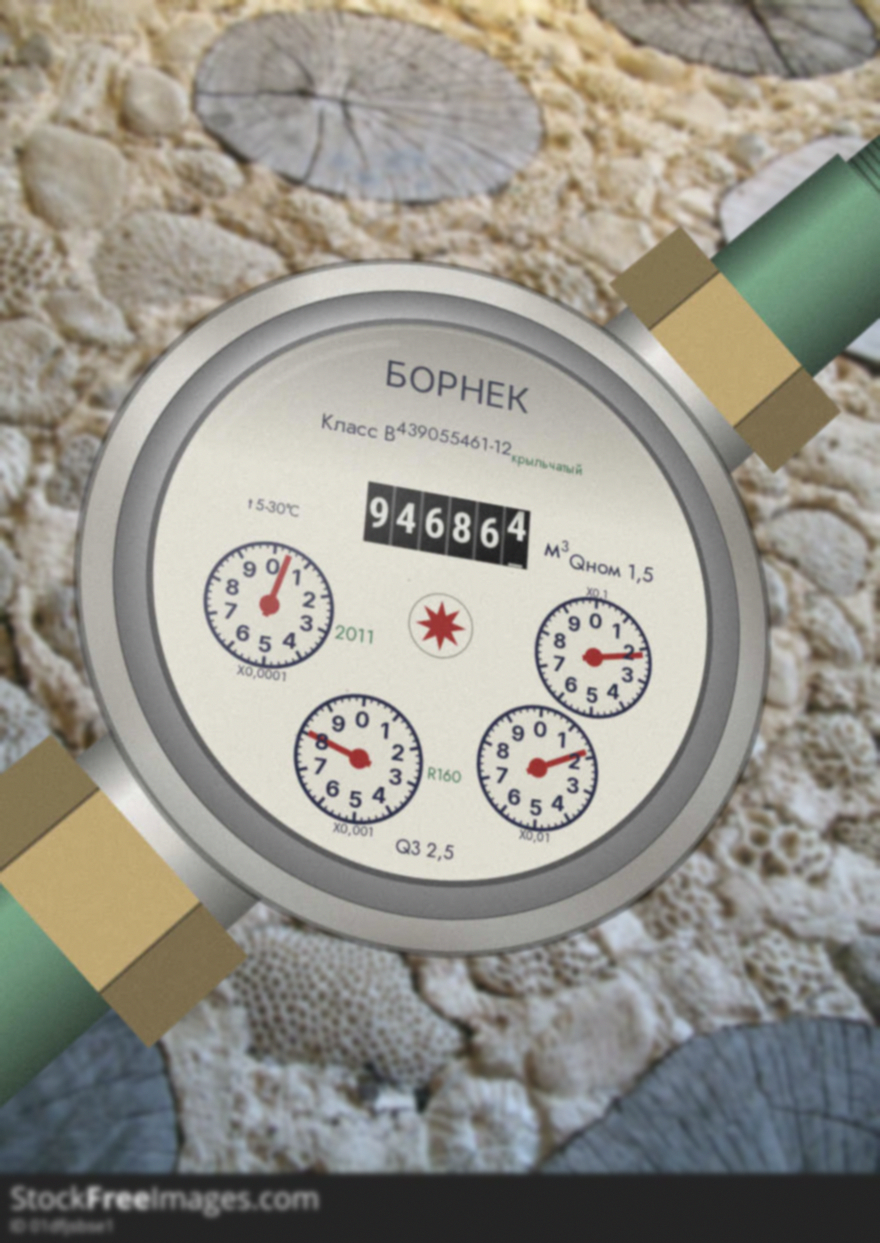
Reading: m³ 946864.2180
